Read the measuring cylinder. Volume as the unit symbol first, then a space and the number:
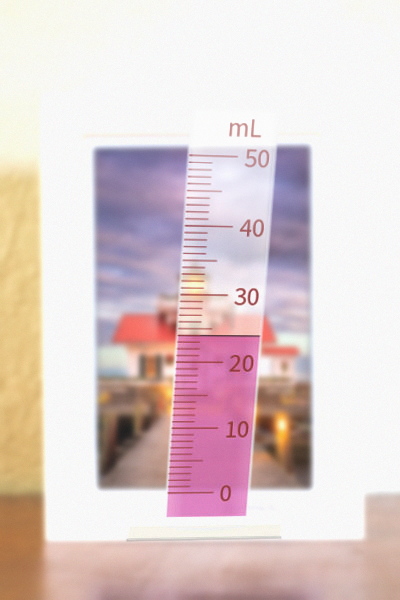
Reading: mL 24
